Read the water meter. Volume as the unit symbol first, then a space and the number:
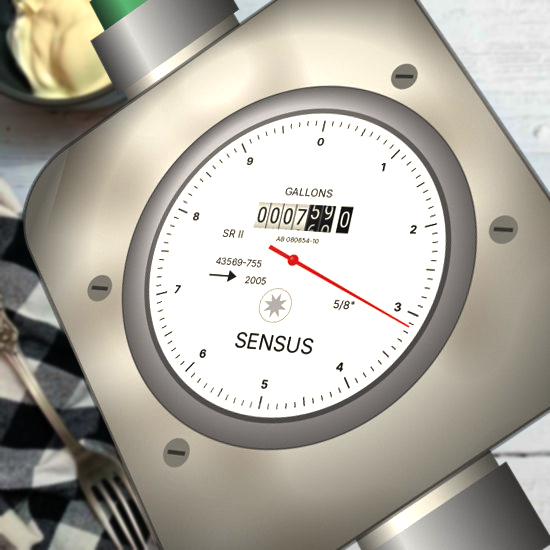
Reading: gal 7593.1
